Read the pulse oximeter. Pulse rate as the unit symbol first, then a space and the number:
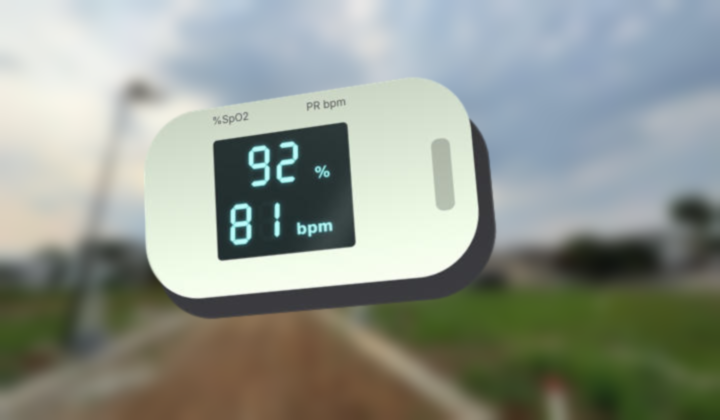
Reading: bpm 81
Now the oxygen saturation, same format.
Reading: % 92
